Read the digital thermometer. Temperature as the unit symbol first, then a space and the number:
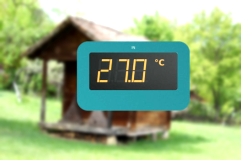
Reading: °C 27.0
